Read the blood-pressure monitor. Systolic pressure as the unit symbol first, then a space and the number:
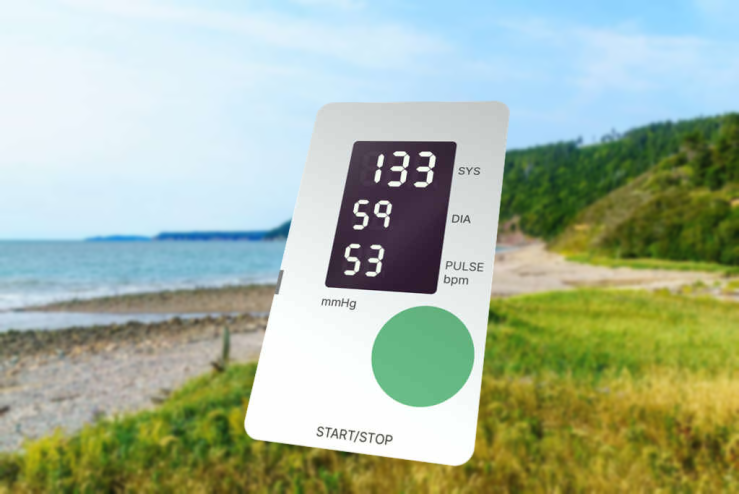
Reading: mmHg 133
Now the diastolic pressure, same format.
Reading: mmHg 59
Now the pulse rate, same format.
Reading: bpm 53
